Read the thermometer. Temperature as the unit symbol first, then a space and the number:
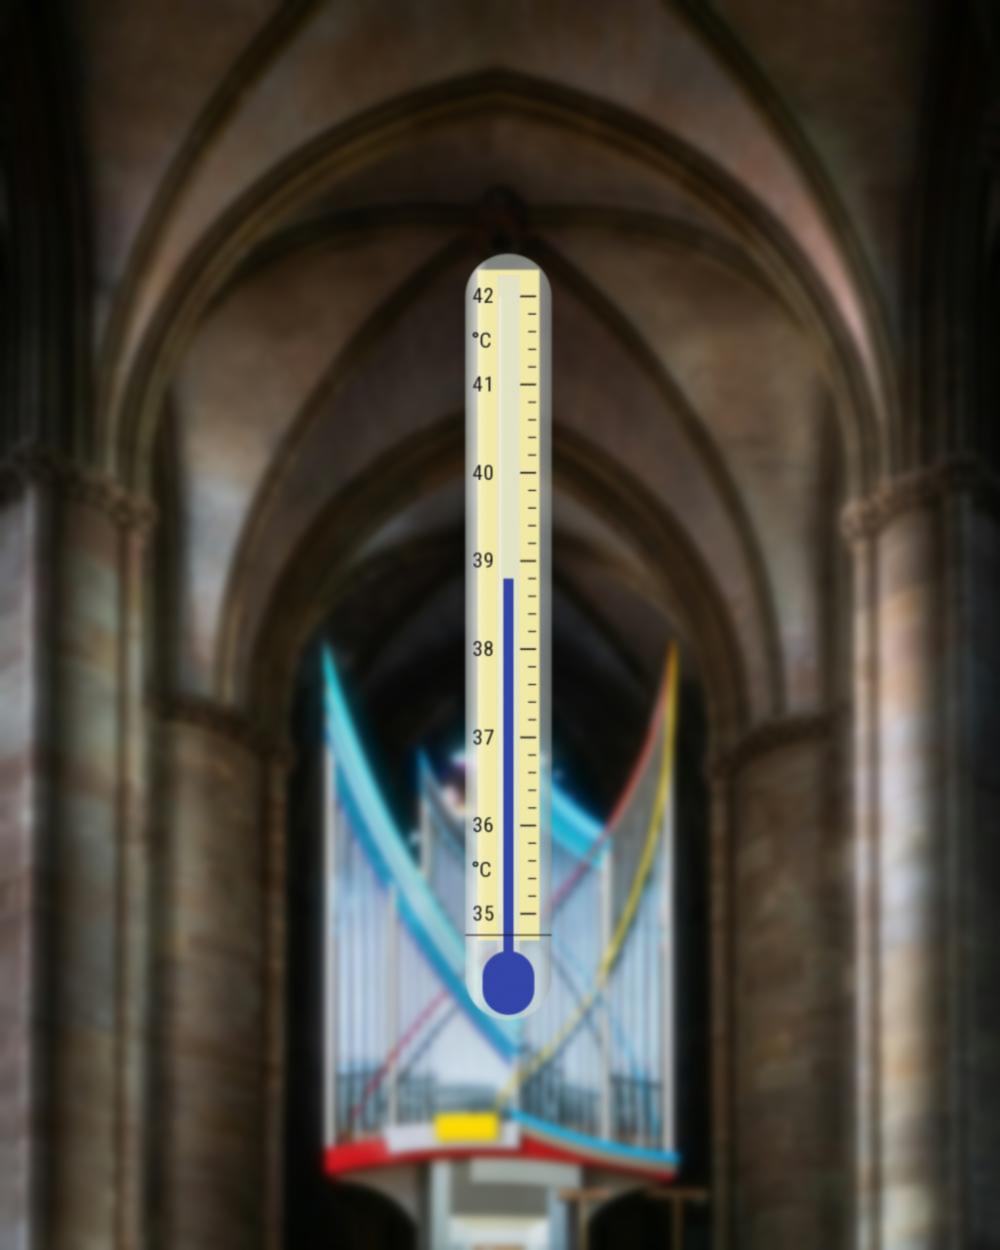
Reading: °C 38.8
